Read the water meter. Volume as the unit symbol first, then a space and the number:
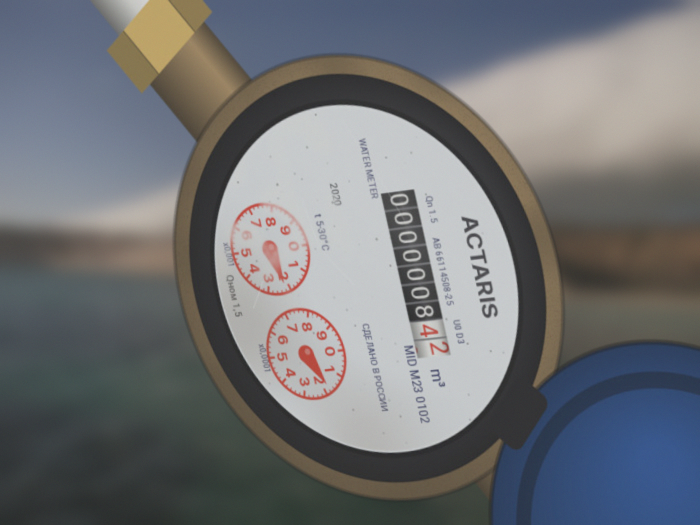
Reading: m³ 8.4221
